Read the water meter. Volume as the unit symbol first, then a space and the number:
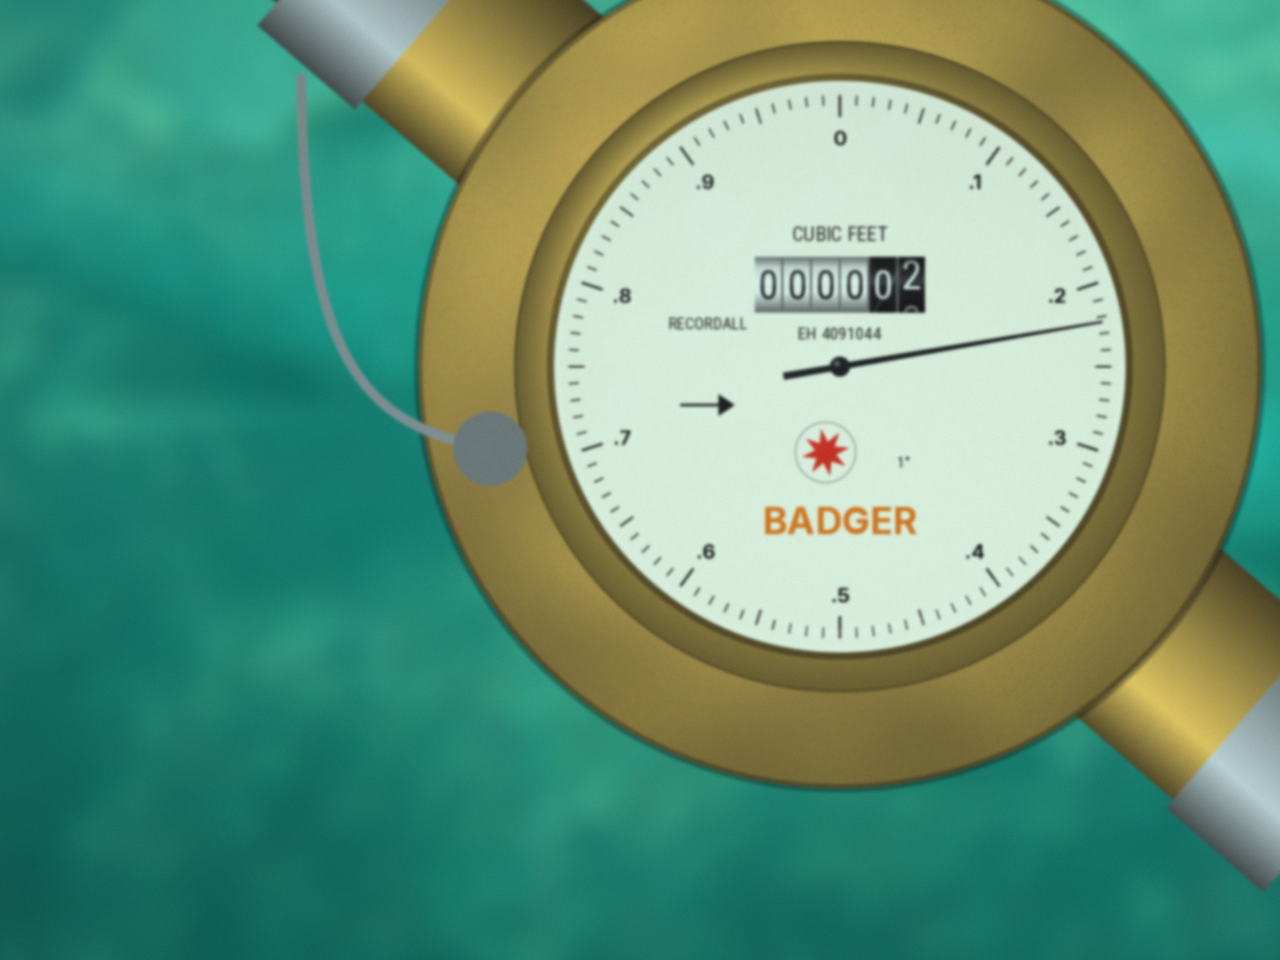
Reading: ft³ 2.22
